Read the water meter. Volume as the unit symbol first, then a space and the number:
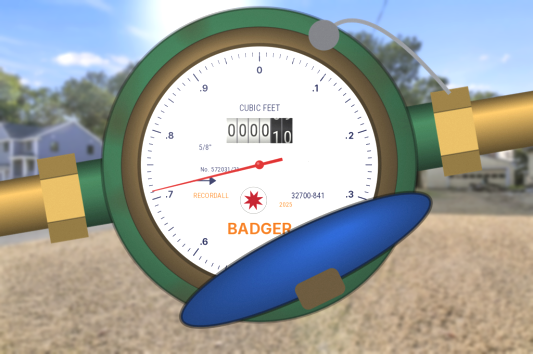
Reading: ft³ 9.71
